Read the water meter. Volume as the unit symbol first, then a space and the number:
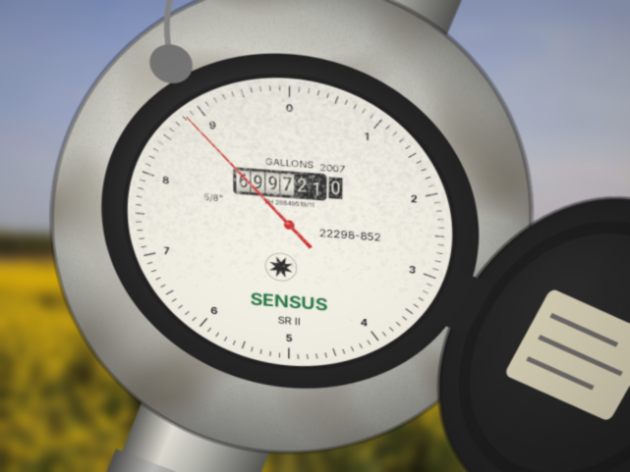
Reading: gal 6997208.8
